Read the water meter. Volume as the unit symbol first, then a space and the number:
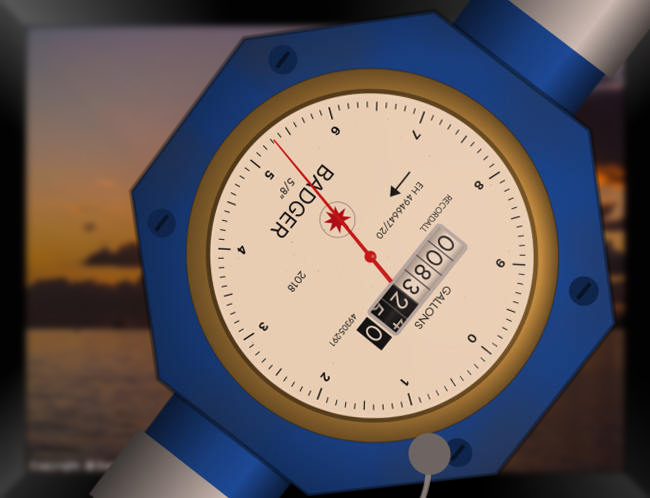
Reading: gal 83245.3
